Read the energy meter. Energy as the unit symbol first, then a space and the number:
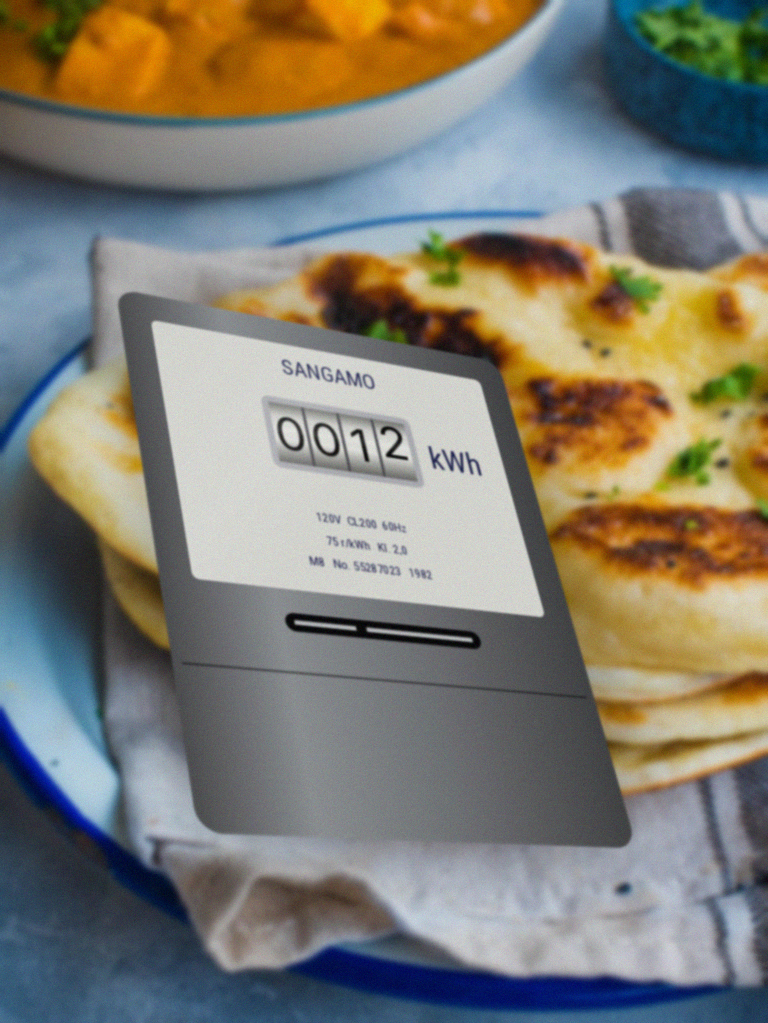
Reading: kWh 12
